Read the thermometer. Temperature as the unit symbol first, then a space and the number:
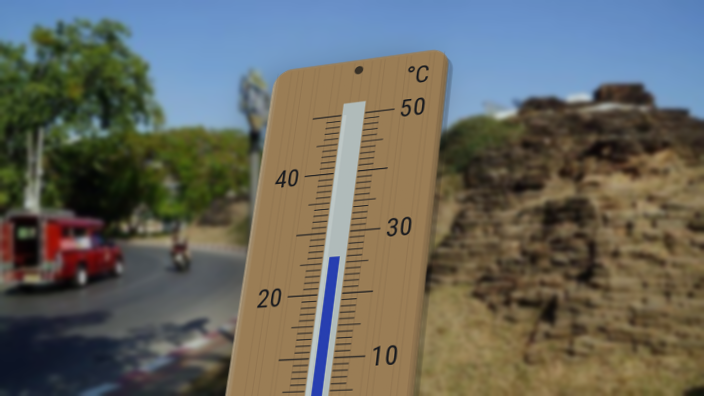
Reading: °C 26
